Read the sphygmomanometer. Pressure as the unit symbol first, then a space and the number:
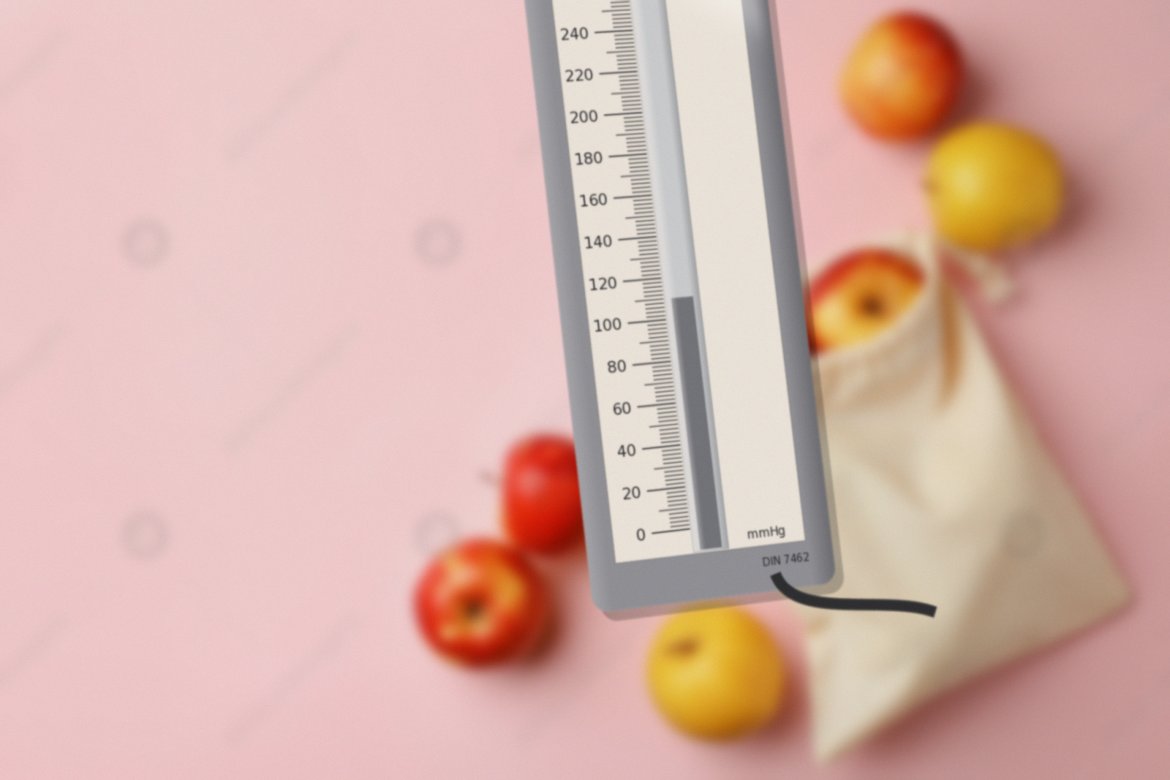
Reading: mmHg 110
